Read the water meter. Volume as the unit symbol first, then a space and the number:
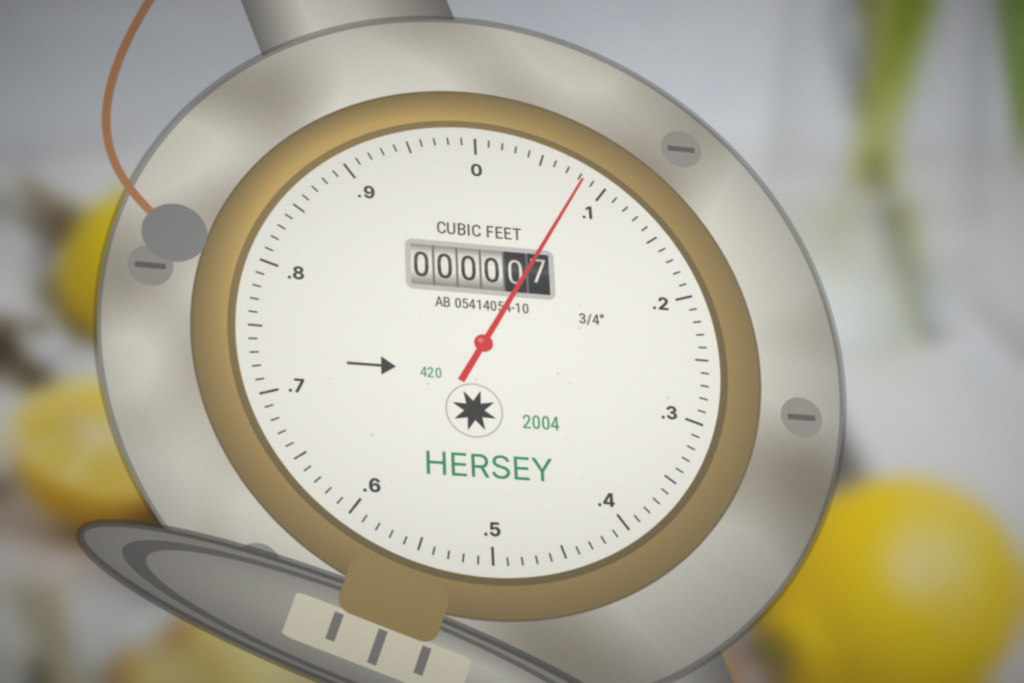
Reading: ft³ 7.08
